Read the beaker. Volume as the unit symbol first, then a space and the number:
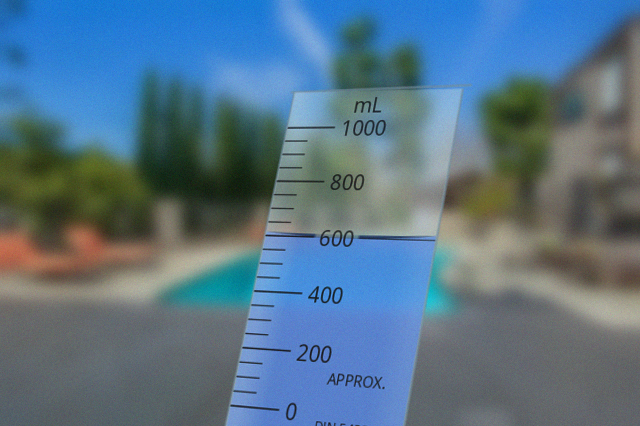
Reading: mL 600
